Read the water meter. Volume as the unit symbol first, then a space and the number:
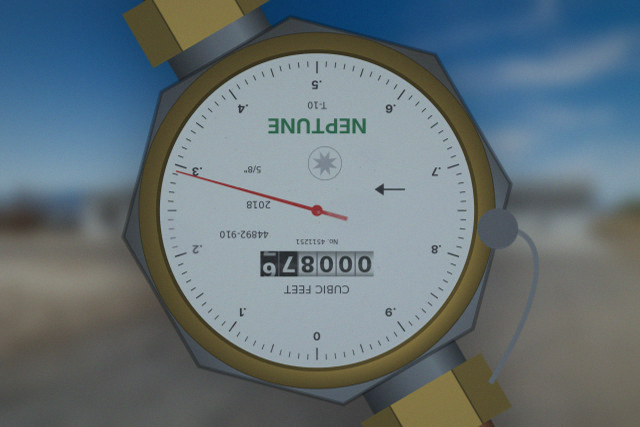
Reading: ft³ 876.29
